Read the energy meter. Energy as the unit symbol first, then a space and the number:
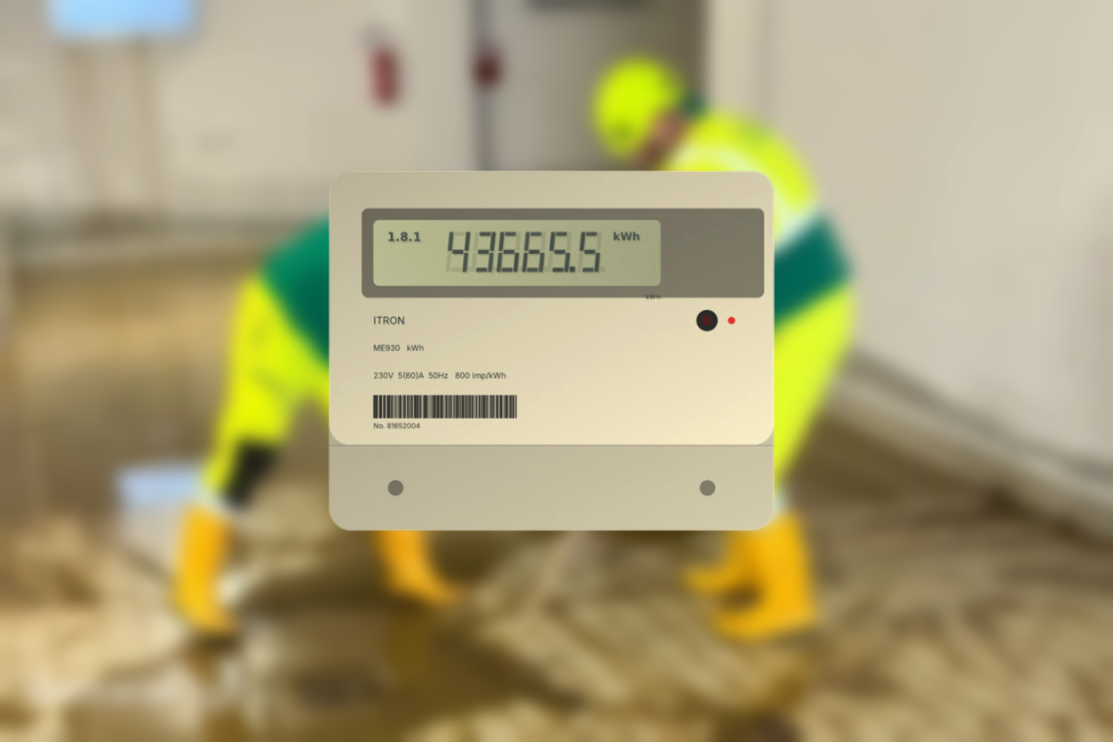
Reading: kWh 43665.5
